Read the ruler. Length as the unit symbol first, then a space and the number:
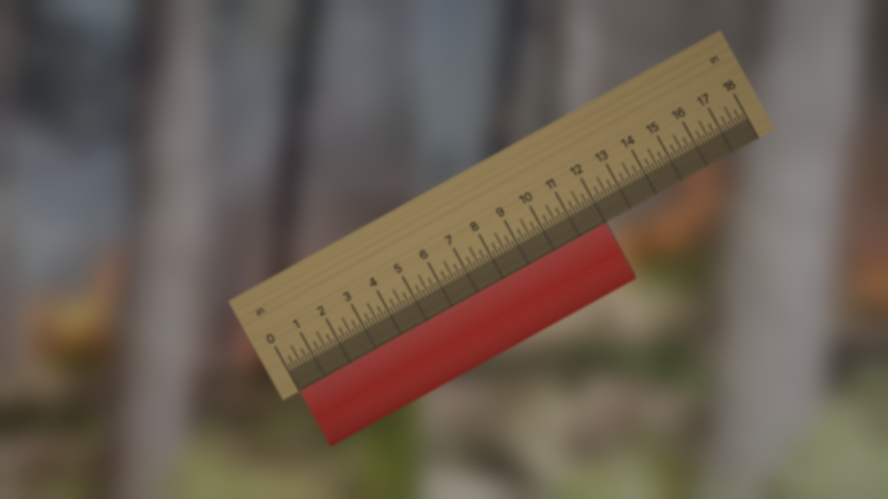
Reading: in 12
